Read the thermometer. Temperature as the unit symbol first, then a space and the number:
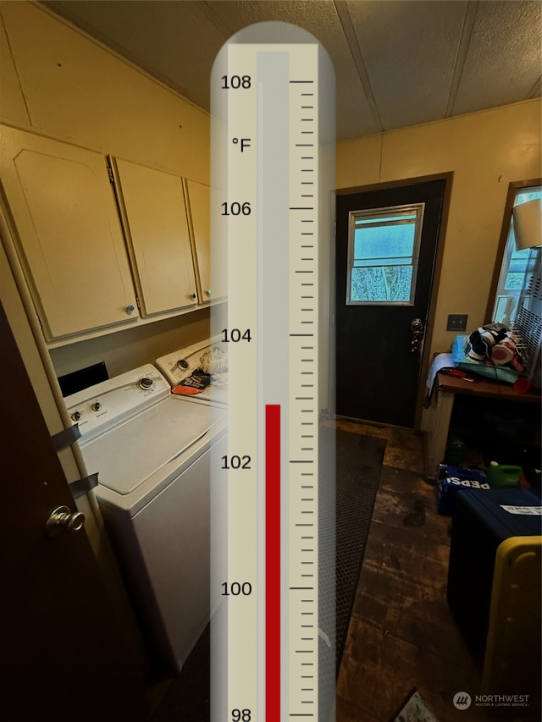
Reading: °F 102.9
